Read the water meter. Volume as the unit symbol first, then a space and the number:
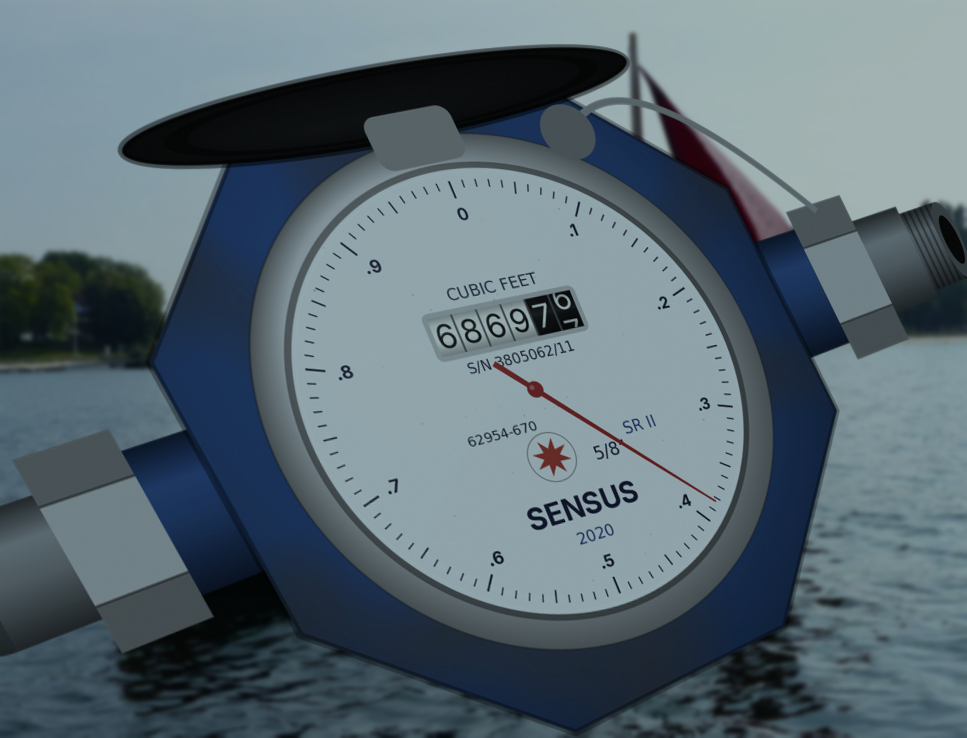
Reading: ft³ 686976.38
